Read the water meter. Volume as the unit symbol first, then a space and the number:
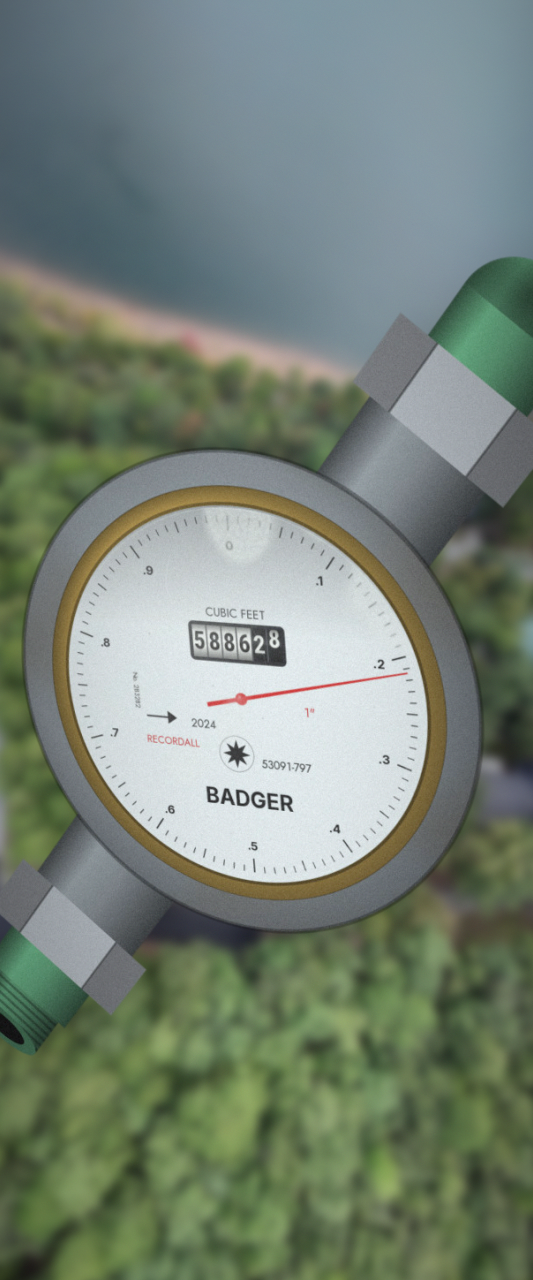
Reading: ft³ 588628.21
